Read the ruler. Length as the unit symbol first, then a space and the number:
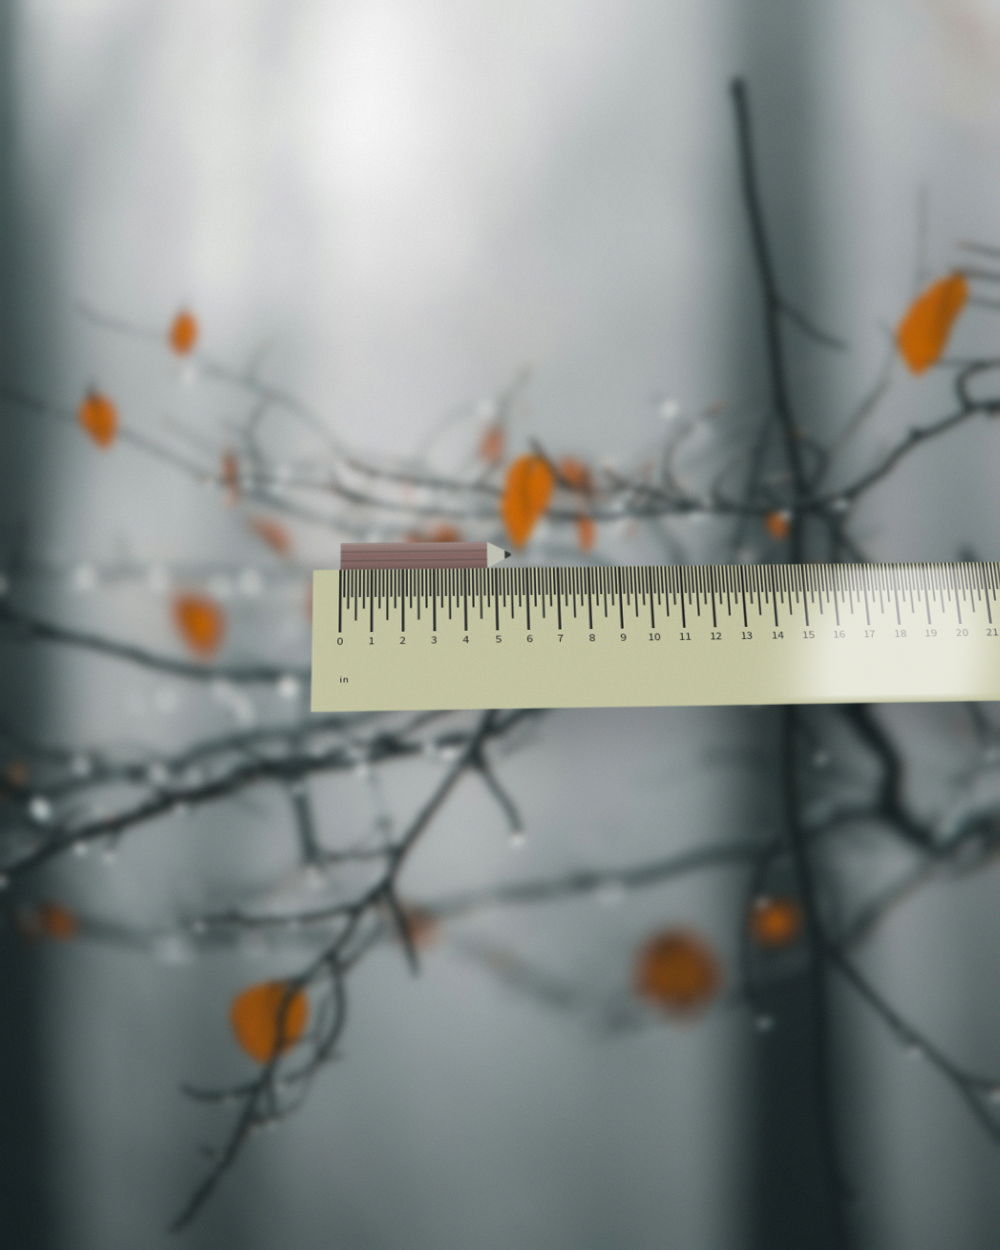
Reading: in 5.5
